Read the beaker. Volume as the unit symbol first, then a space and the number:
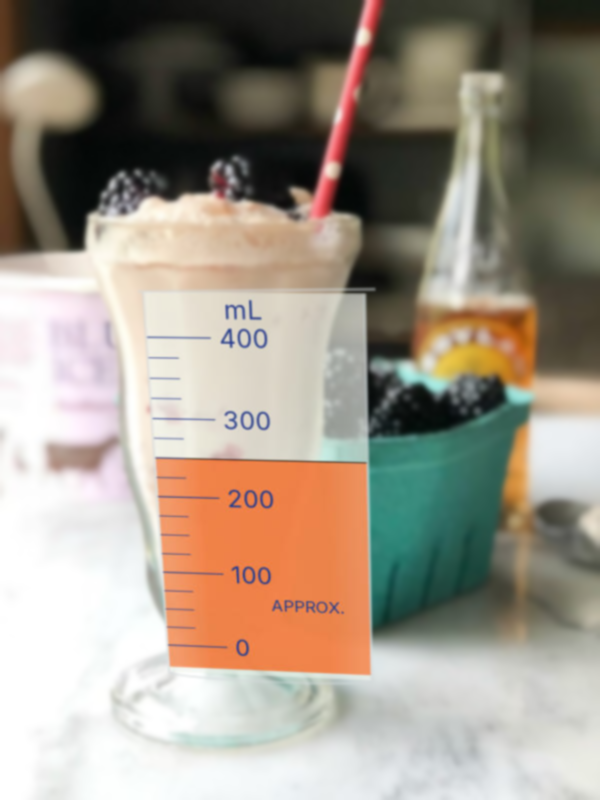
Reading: mL 250
